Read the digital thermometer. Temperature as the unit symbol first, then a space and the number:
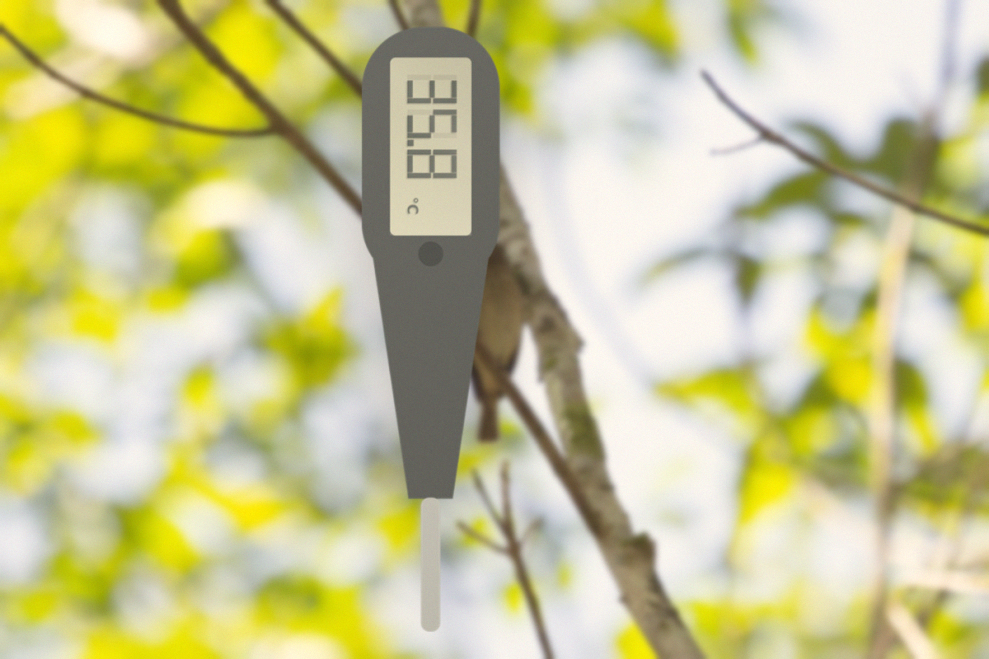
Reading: °C 35.8
